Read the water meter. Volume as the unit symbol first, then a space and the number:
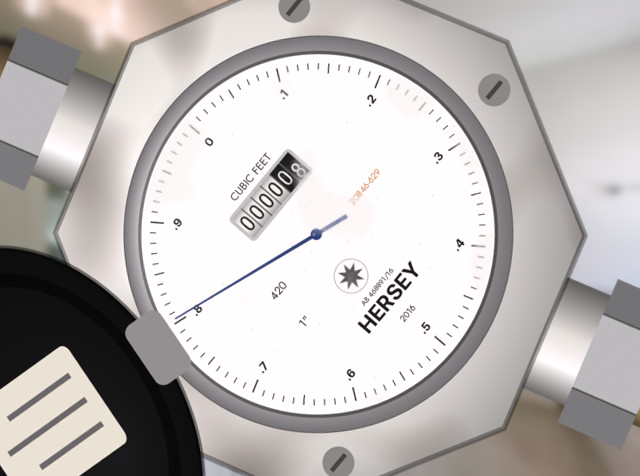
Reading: ft³ 7.80
